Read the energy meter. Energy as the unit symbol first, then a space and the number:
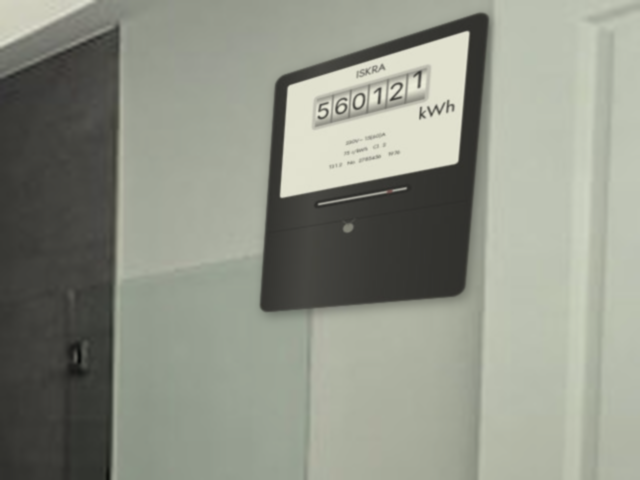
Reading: kWh 560121
